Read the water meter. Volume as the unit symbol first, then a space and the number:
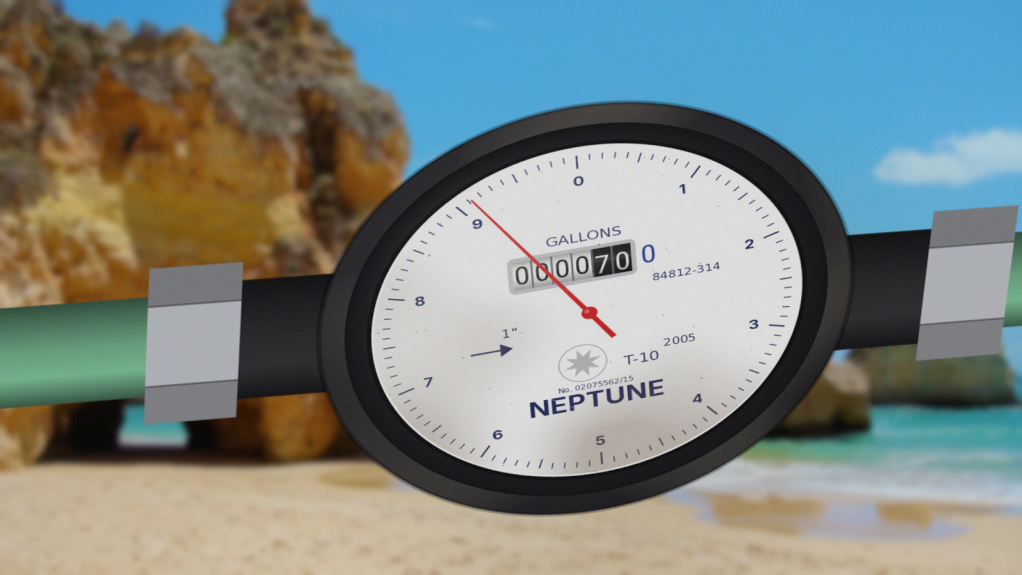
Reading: gal 699.1
